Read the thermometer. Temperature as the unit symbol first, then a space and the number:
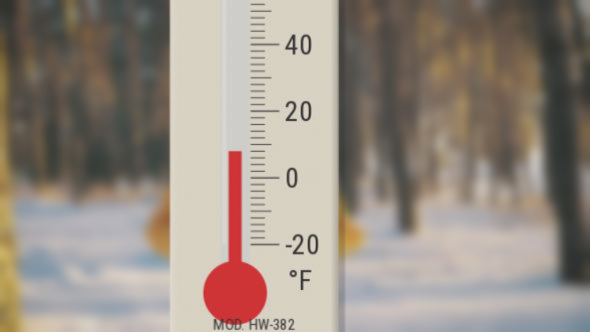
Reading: °F 8
